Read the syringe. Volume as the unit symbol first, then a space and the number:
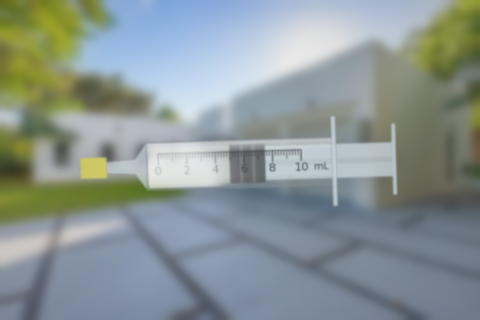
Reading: mL 5
